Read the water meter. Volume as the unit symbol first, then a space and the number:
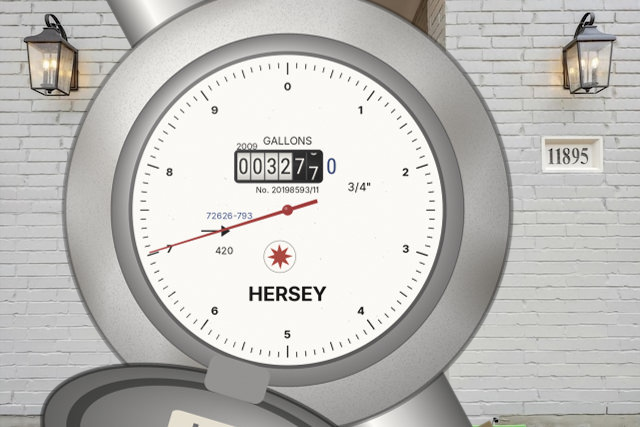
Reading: gal 32767.0
